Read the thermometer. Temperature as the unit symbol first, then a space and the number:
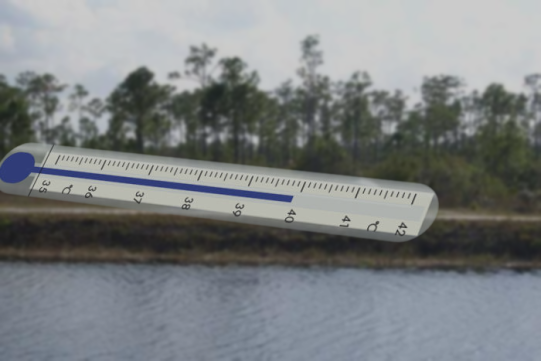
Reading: °C 39.9
